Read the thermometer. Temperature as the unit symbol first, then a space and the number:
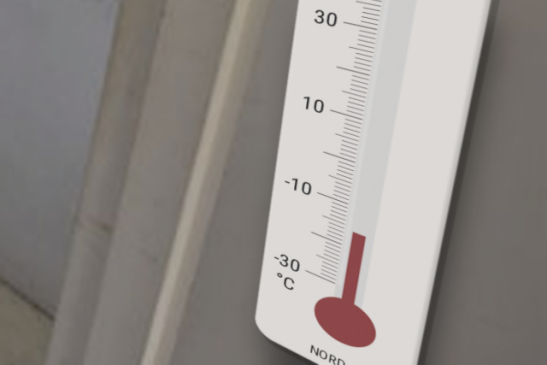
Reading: °C -16
